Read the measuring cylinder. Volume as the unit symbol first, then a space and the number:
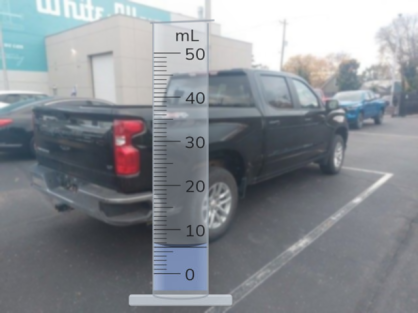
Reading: mL 6
